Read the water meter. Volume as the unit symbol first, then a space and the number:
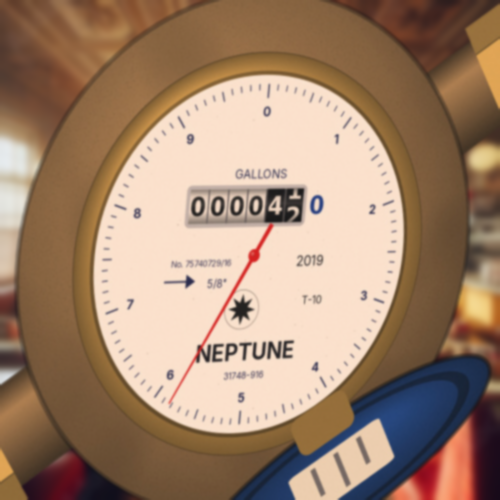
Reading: gal 415.8
